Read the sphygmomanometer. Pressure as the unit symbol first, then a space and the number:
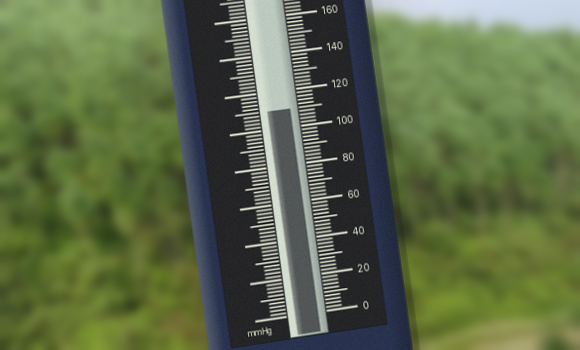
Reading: mmHg 110
